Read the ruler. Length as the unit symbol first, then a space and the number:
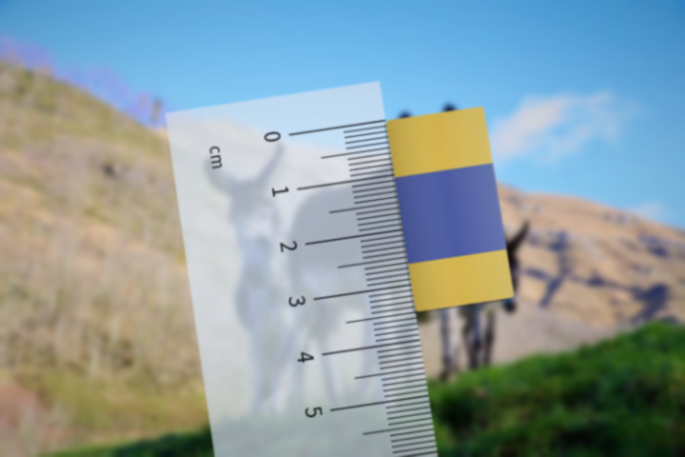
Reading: cm 3.5
